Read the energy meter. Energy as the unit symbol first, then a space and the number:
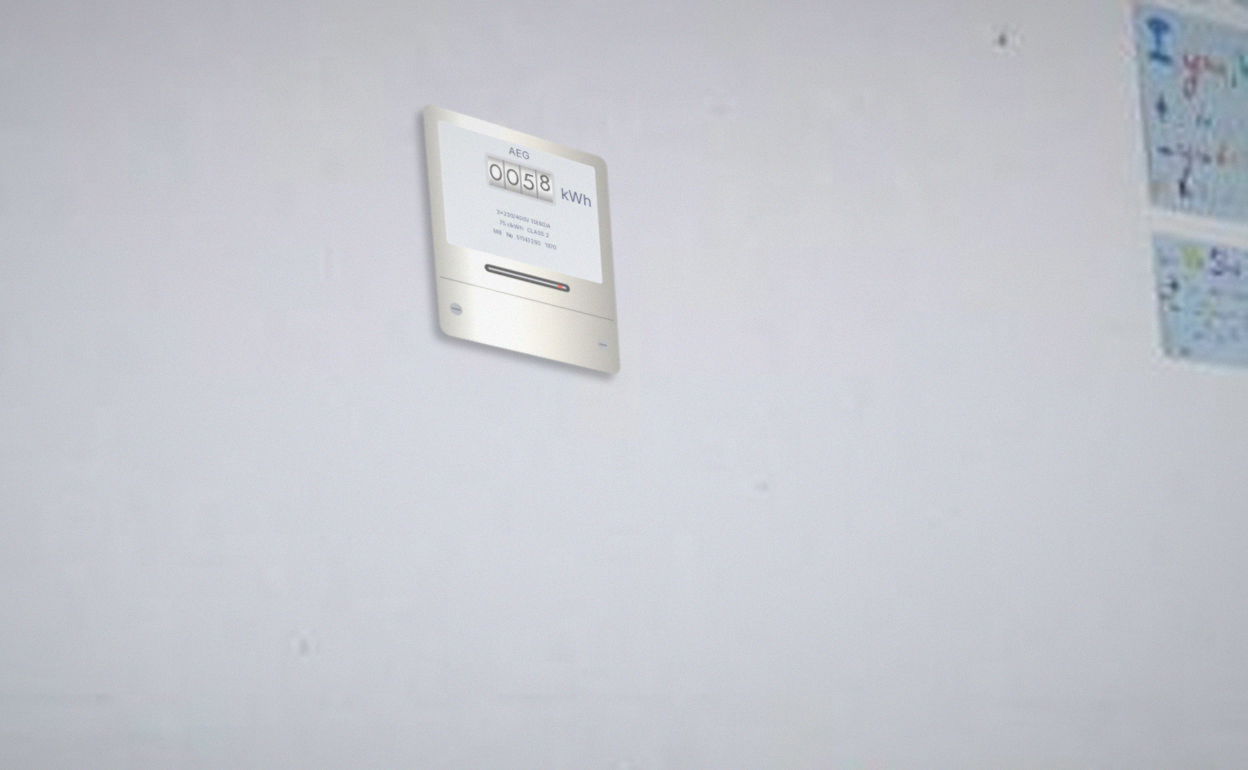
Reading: kWh 58
